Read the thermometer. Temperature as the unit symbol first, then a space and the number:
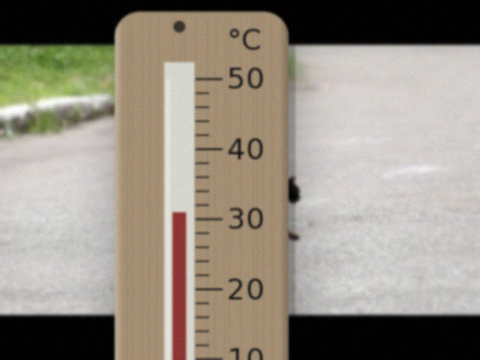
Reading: °C 31
